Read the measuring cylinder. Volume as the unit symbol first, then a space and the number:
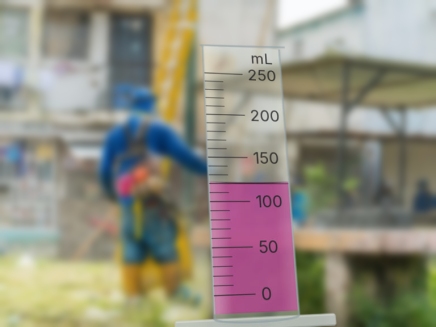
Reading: mL 120
